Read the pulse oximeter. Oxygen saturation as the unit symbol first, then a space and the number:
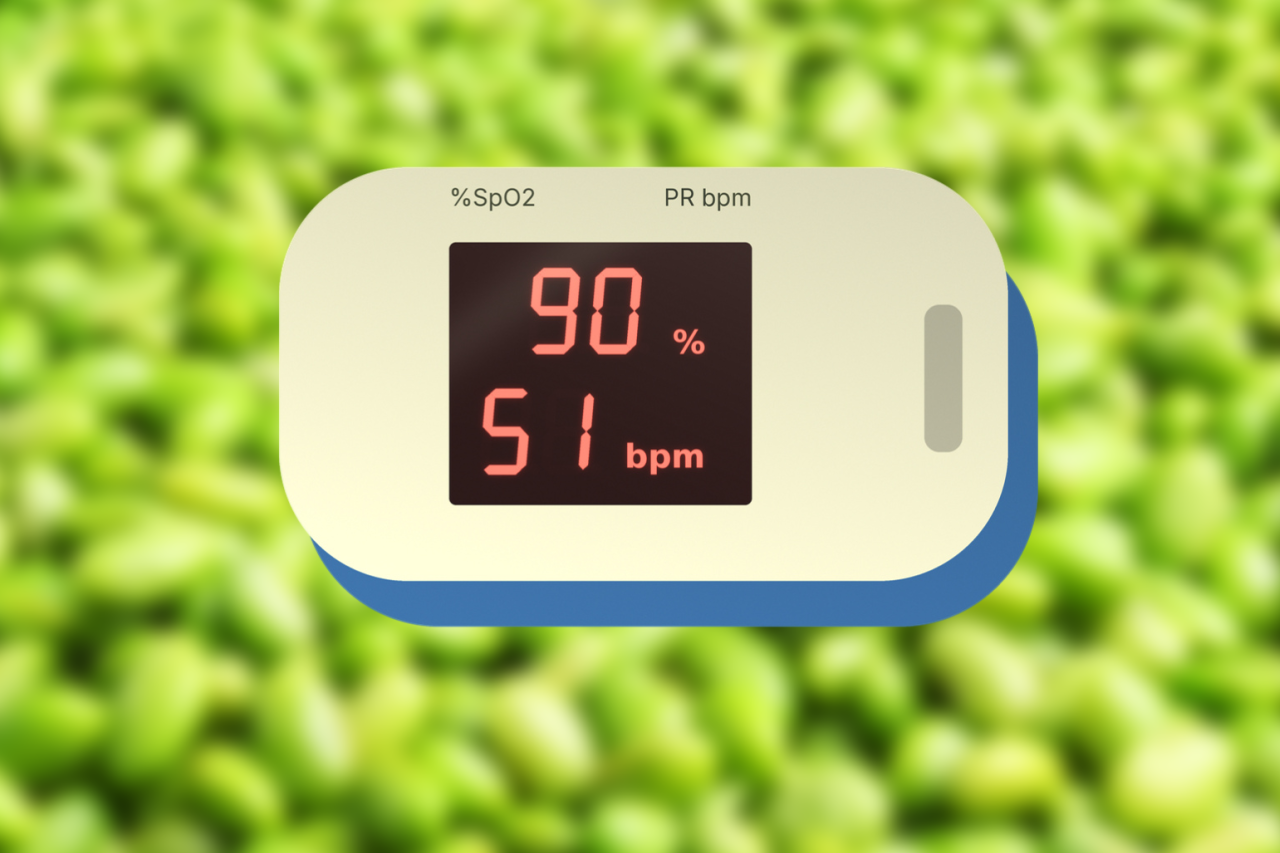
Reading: % 90
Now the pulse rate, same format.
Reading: bpm 51
